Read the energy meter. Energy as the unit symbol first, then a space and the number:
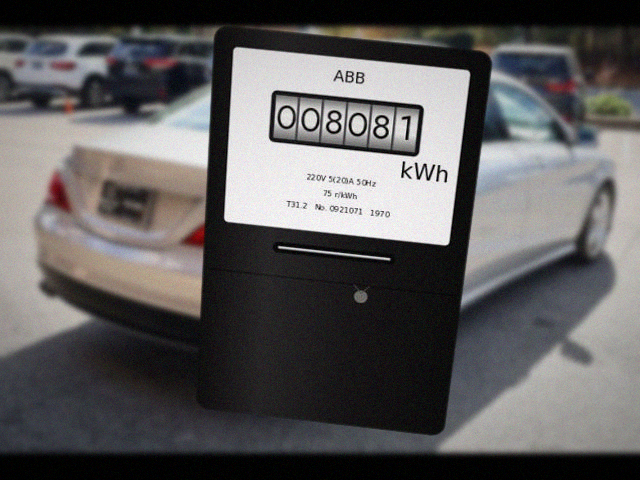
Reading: kWh 8081
